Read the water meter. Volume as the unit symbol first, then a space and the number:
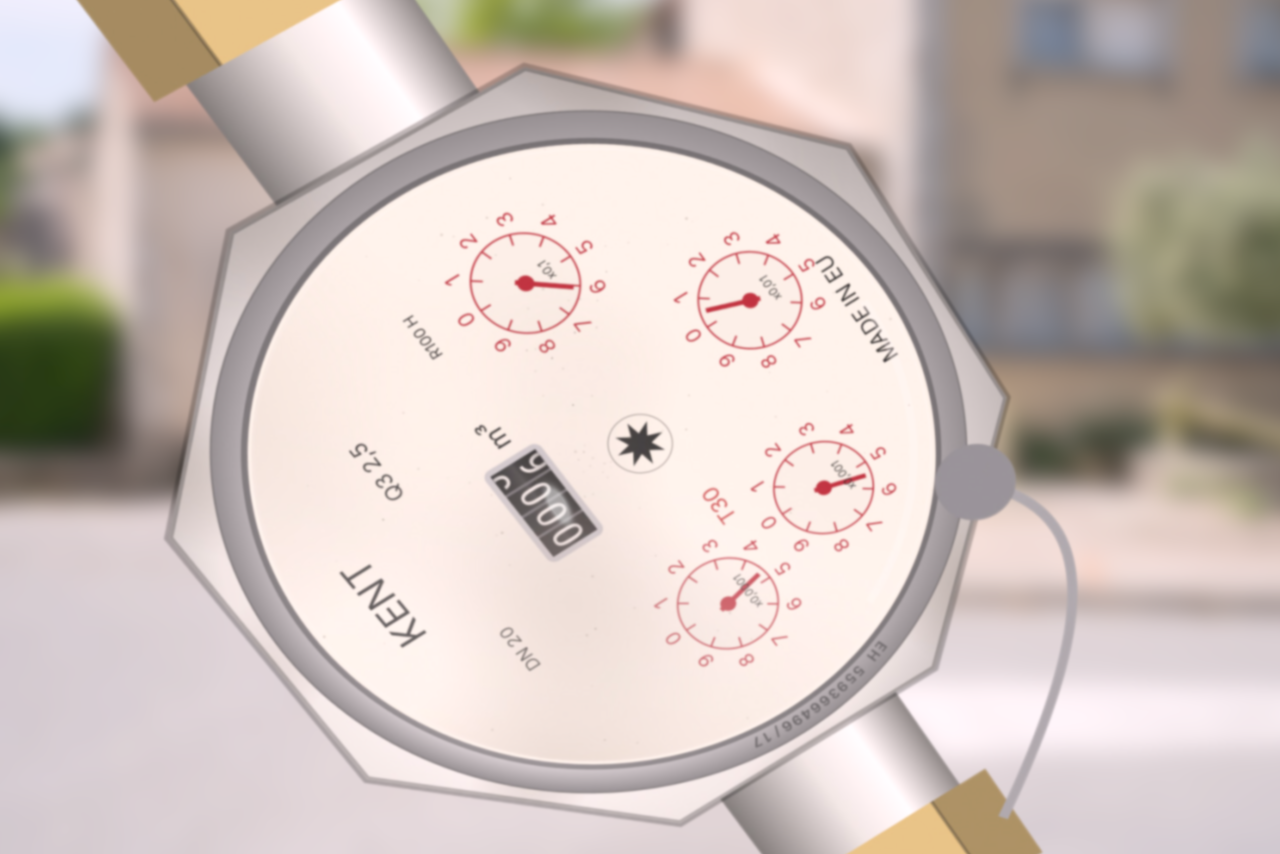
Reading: m³ 5.6054
